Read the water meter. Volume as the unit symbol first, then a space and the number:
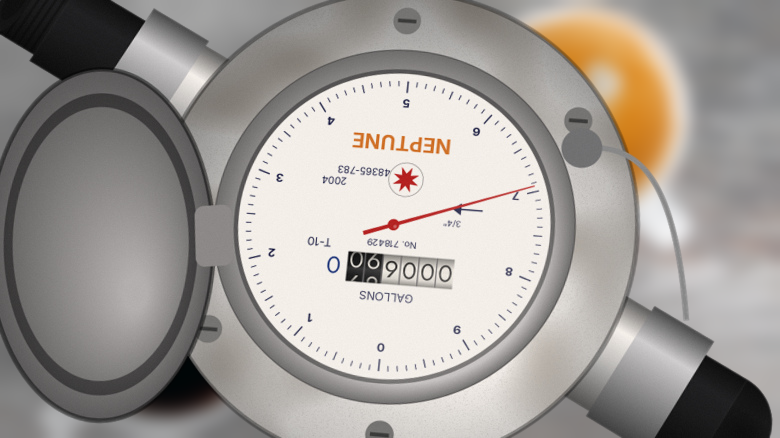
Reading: gal 6896.9
